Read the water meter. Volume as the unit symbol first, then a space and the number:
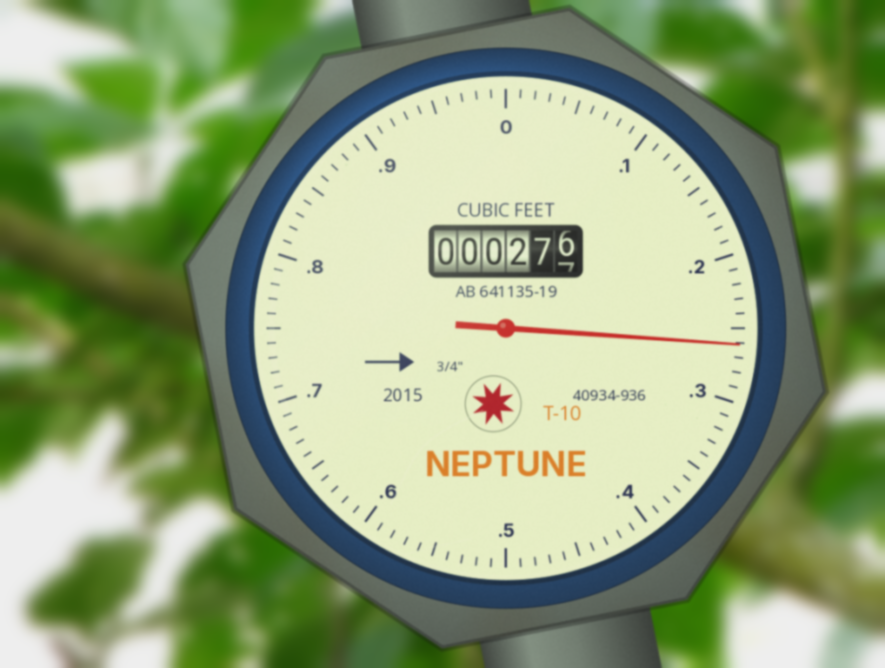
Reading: ft³ 276.26
